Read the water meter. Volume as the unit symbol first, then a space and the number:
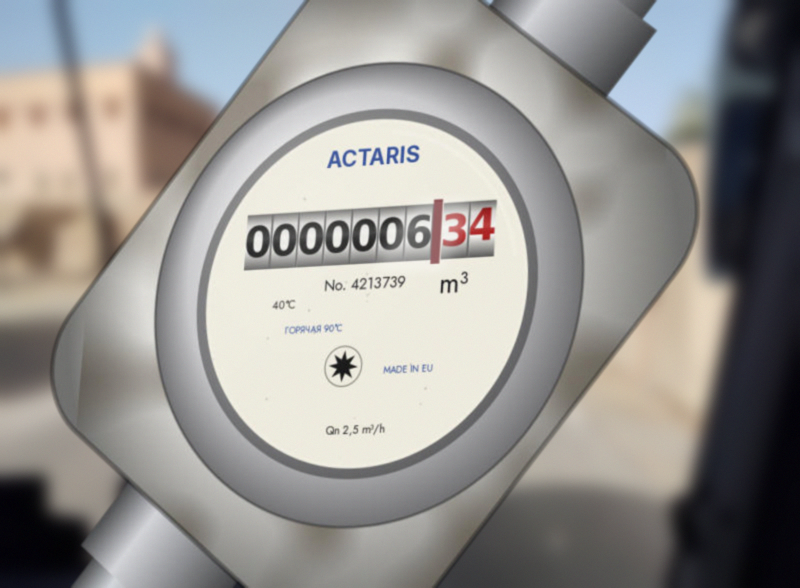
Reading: m³ 6.34
